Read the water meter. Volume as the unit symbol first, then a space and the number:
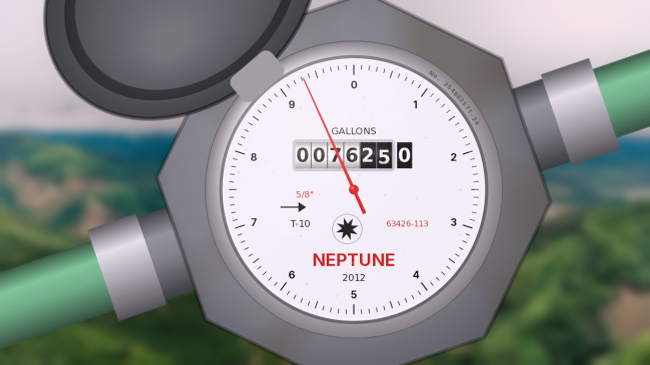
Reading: gal 76249.3
